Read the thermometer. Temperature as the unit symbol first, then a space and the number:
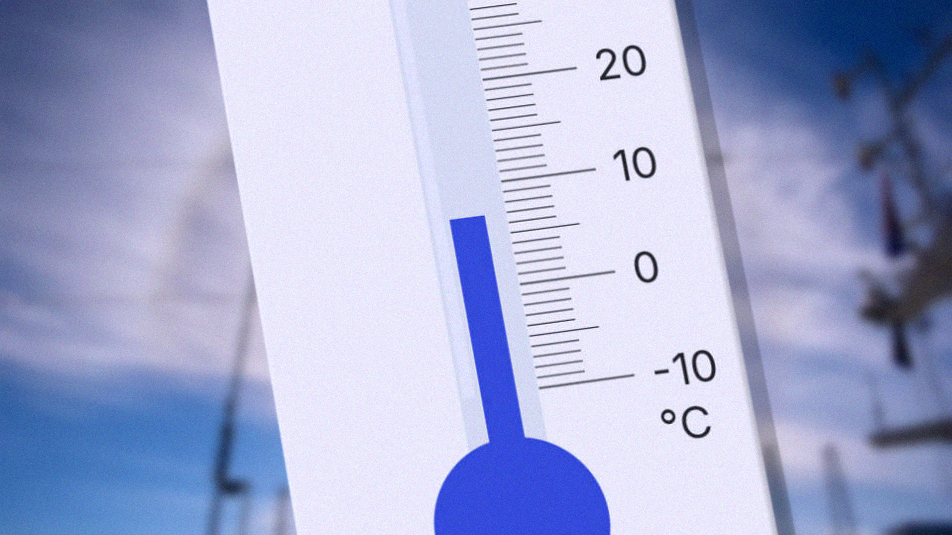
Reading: °C 7
